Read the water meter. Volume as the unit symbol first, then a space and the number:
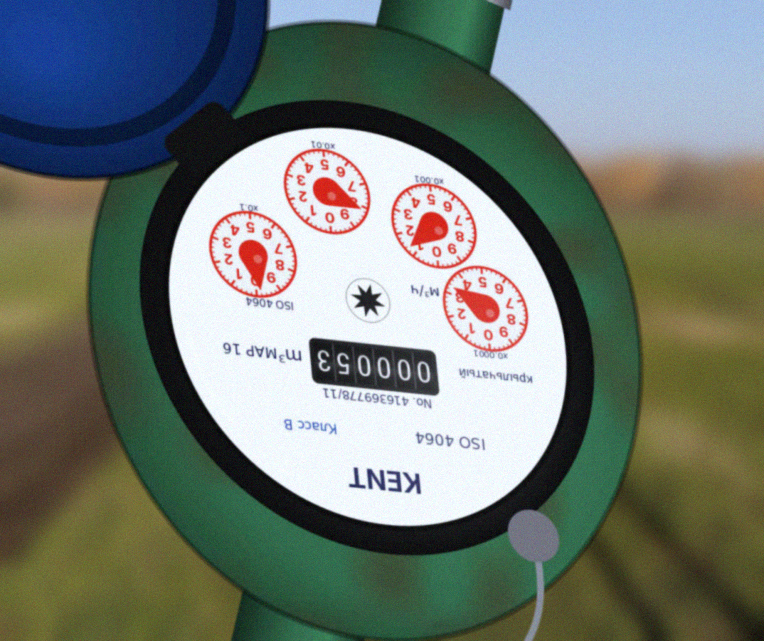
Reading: m³ 52.9813
